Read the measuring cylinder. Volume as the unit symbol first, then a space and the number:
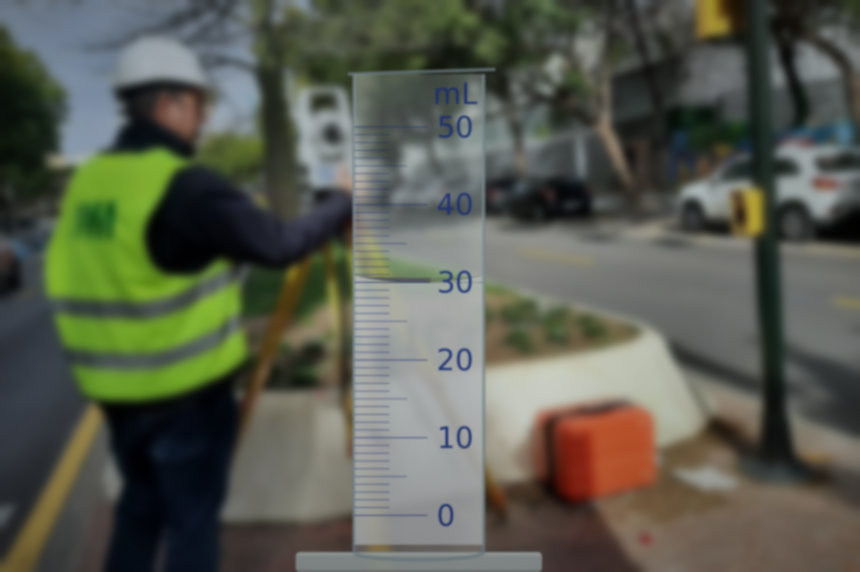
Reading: mL 30
